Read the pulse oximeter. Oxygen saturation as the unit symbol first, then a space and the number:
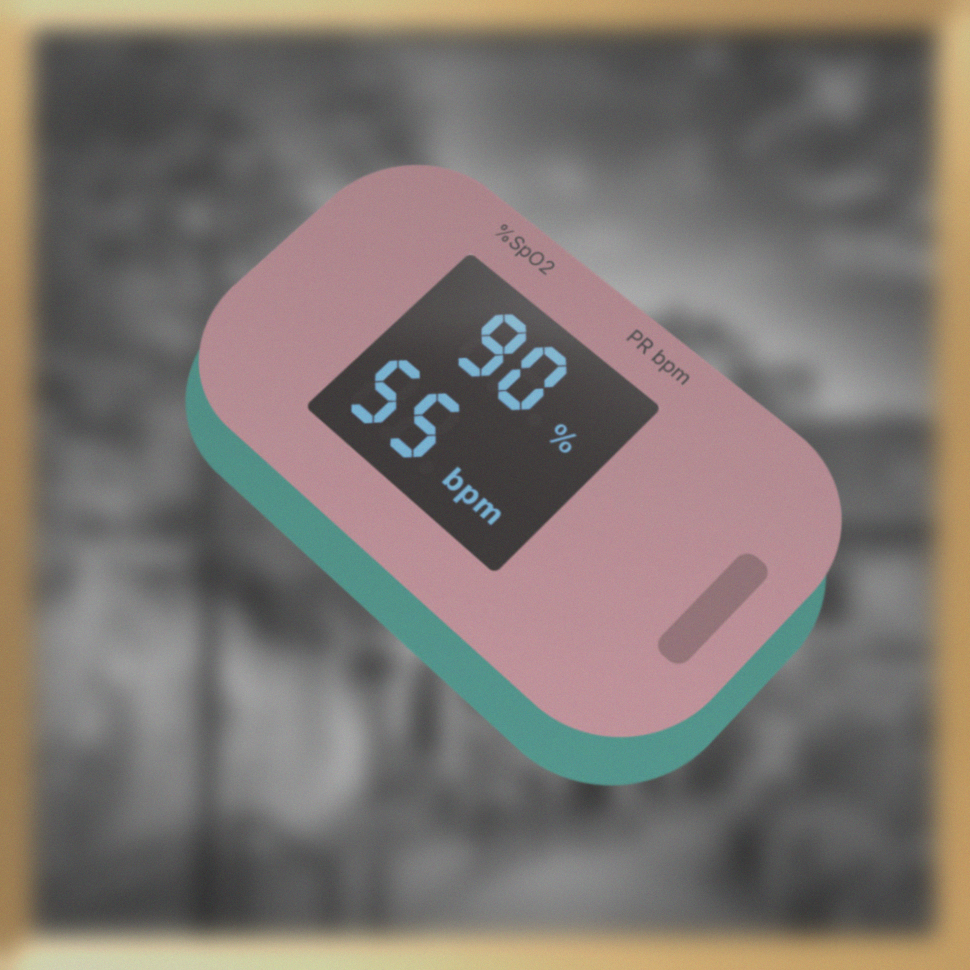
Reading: % 90
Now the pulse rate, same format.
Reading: bpm 55
